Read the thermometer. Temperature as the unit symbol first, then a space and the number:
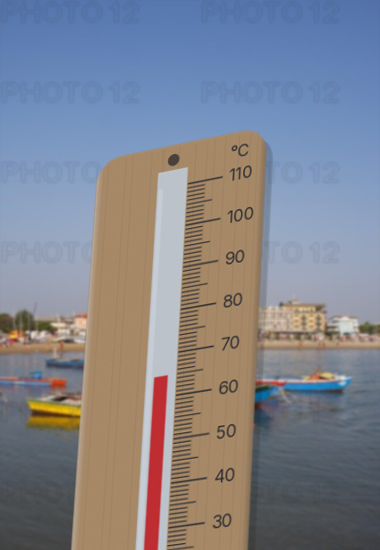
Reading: °C 65
